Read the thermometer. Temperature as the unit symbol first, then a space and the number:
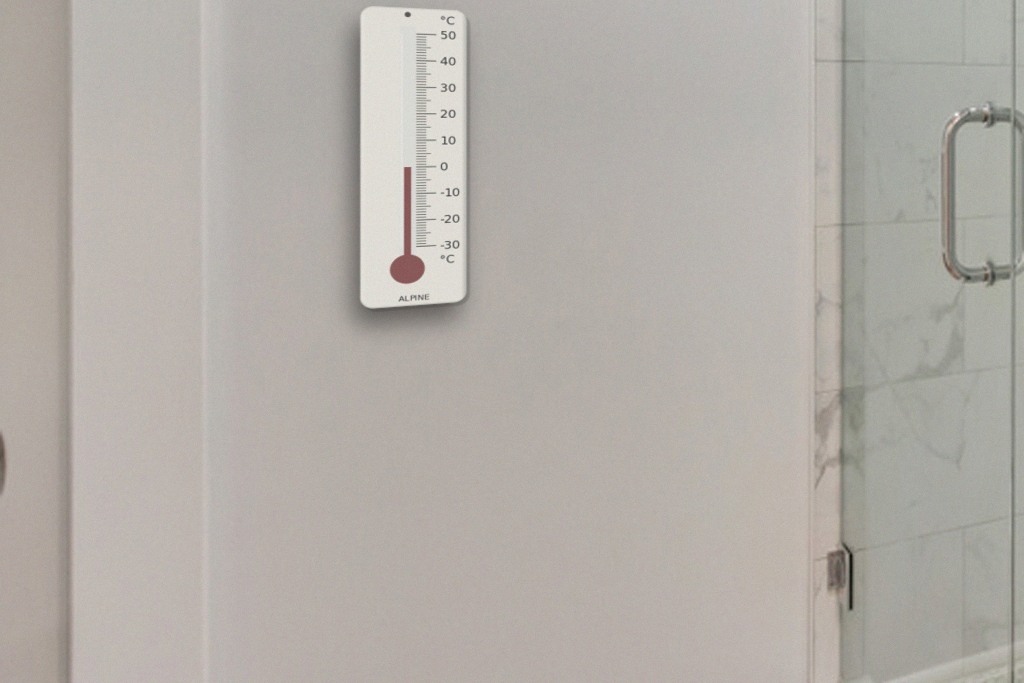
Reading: °C 0
